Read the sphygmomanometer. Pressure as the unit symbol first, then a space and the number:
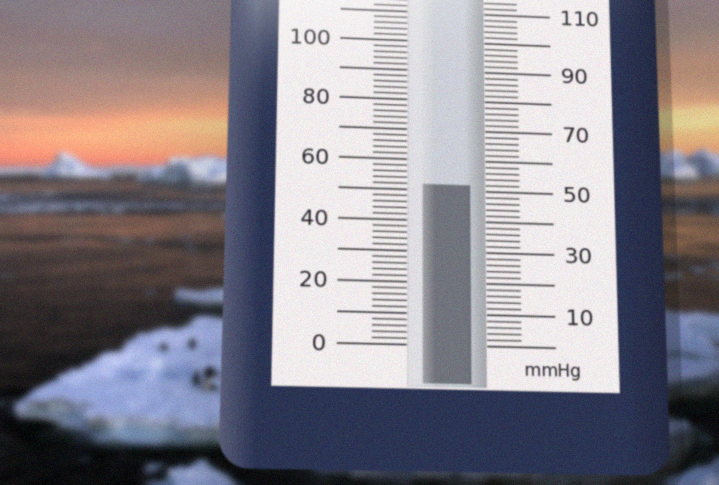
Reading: mmHg 52
